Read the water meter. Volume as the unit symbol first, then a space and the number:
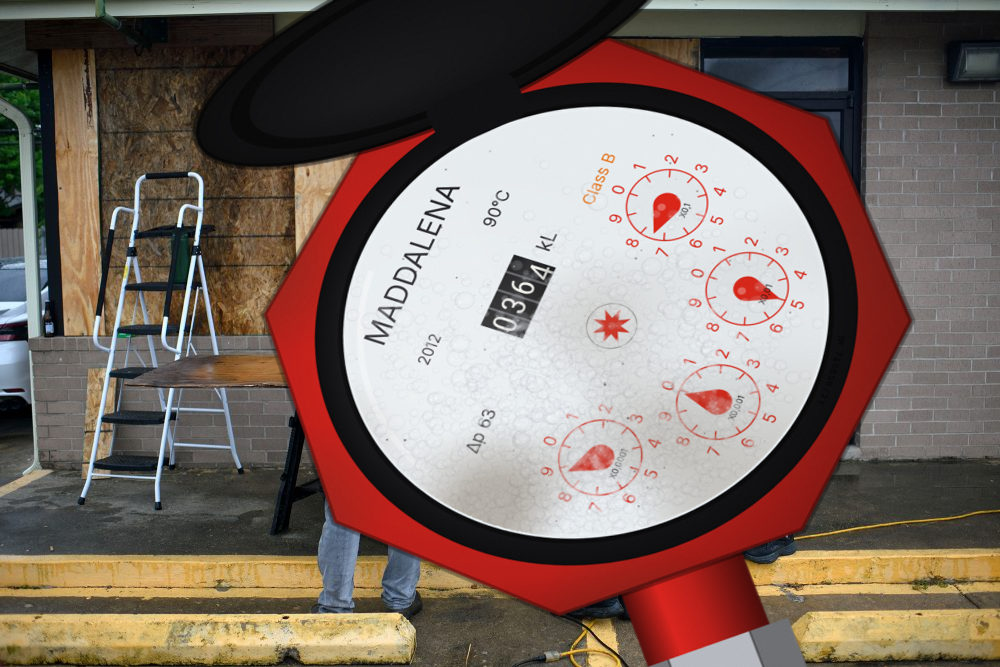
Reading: kL 363.7498
